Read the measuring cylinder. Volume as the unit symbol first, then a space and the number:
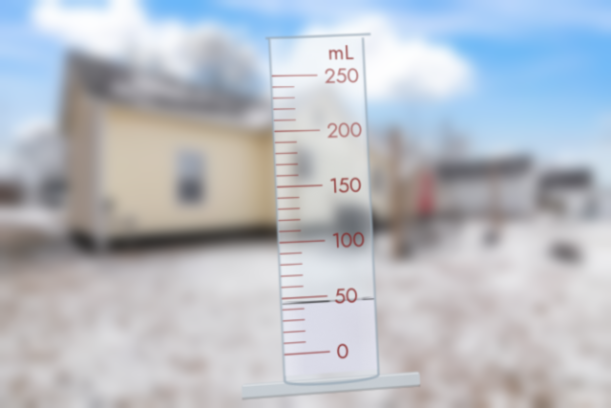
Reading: mL 45
